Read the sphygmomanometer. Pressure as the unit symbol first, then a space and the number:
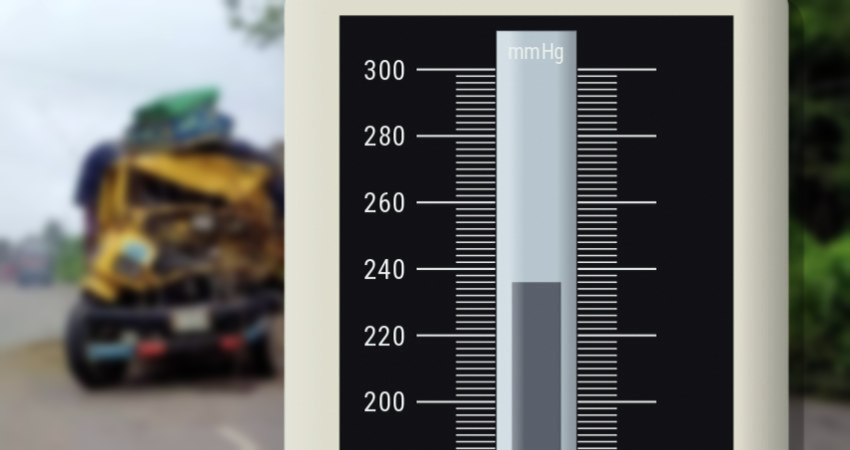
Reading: mmHg 236
